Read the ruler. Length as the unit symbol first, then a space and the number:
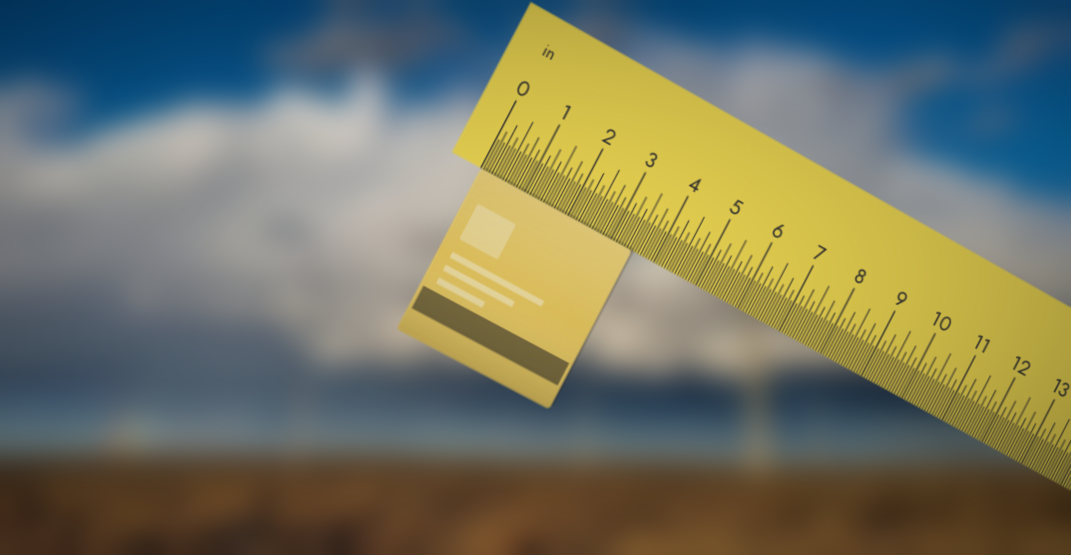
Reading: in 3.5
